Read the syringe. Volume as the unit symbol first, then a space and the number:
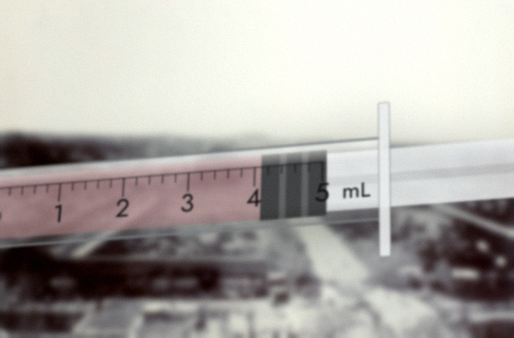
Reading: mL 4.1
